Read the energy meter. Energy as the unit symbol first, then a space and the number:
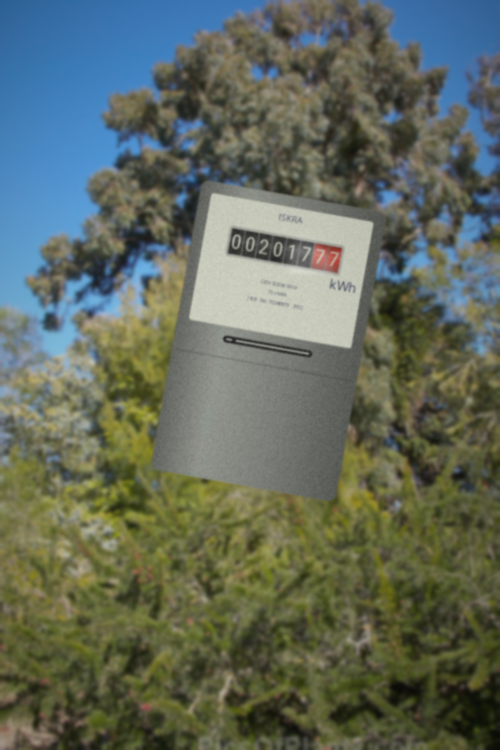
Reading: kWh 2017.77
